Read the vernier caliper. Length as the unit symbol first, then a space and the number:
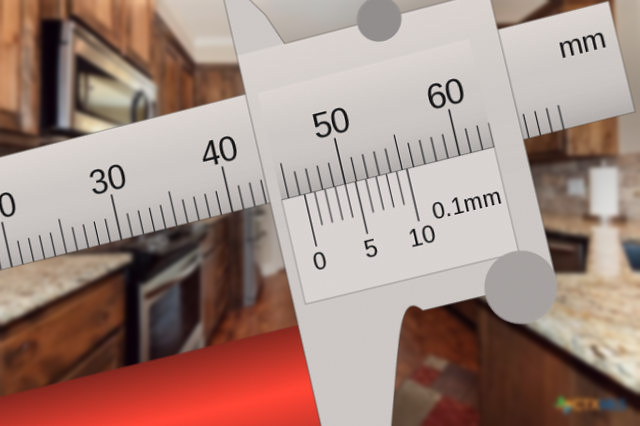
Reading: mm 46.4
